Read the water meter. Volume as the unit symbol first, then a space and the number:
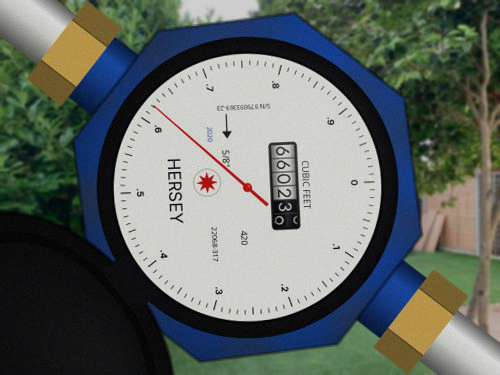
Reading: ft³ 660238.62
